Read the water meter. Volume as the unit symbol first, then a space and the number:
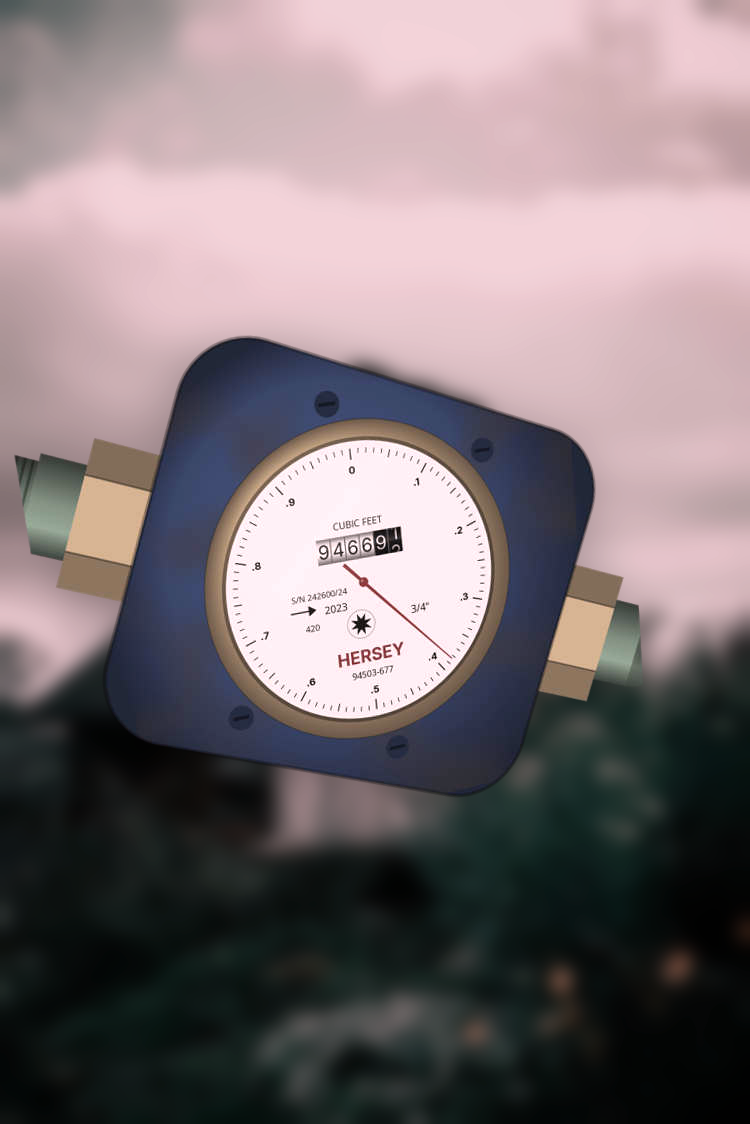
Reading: ft³ 946691.38
